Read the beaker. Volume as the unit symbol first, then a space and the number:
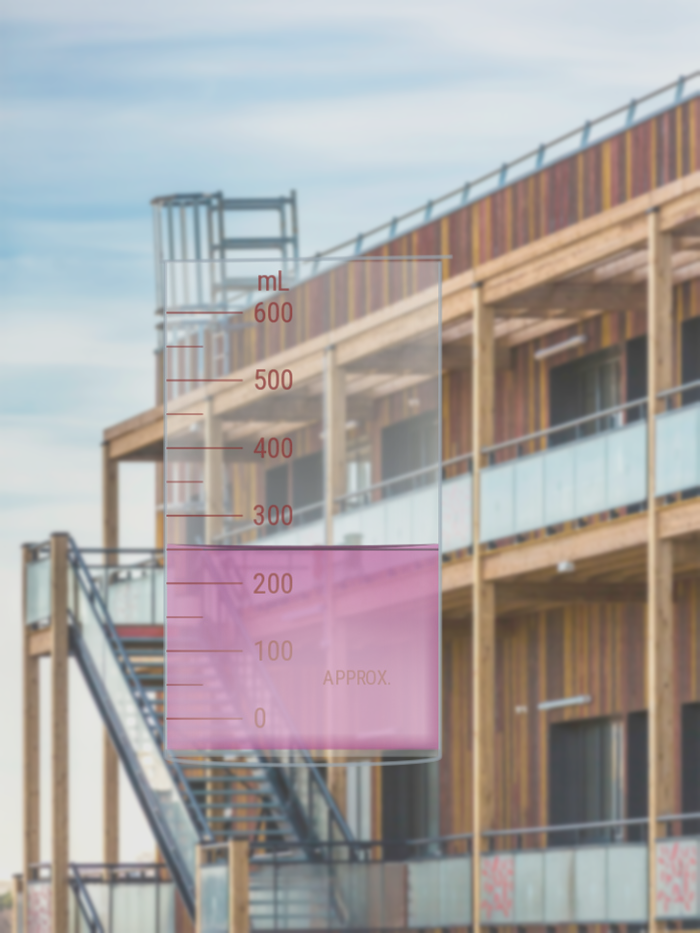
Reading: mL 250
